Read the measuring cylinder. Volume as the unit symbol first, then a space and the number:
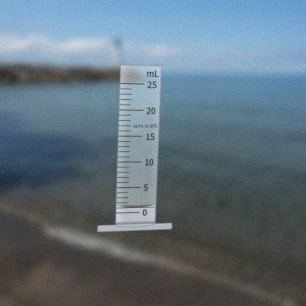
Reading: mL 1
